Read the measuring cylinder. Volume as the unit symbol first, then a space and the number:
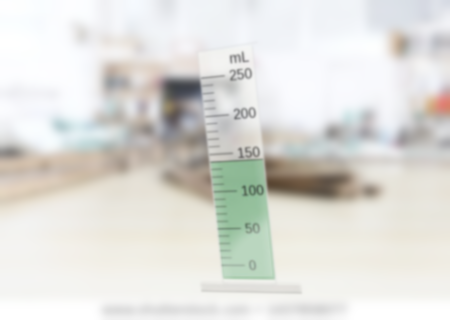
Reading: mL 140
